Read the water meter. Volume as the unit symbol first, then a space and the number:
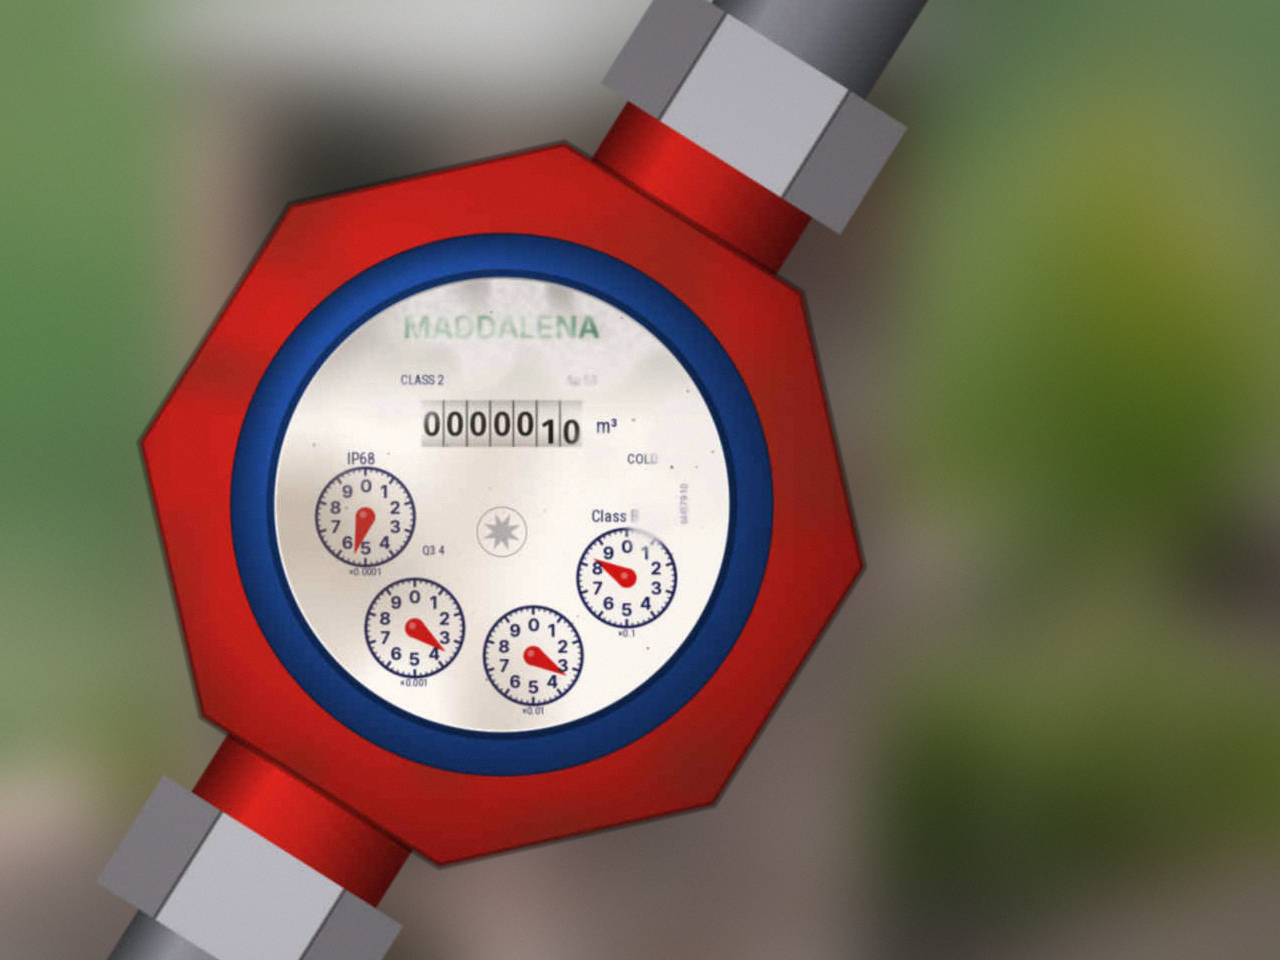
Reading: m³ 9.8335
